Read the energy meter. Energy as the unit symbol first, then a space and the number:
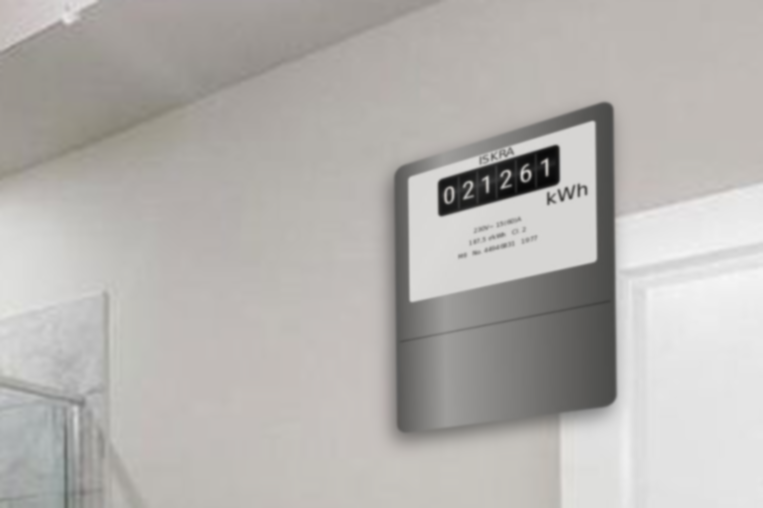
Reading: kWh 21261
